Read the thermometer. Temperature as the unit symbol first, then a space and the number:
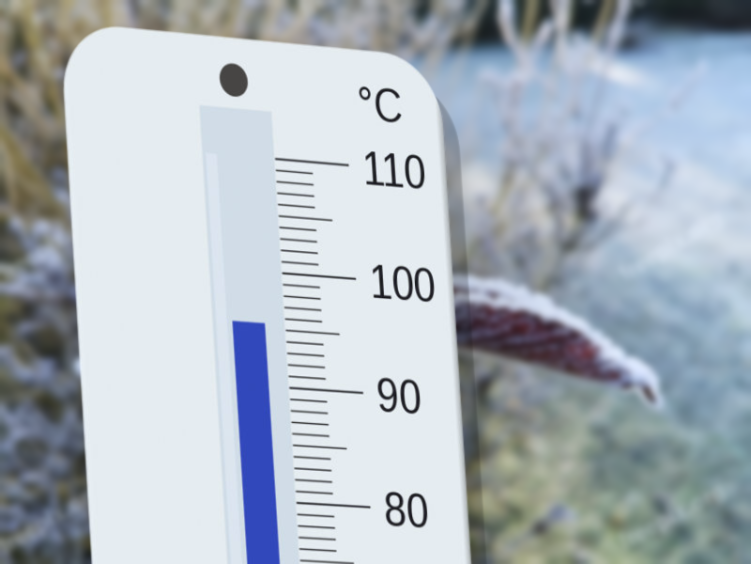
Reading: °C 95.5
